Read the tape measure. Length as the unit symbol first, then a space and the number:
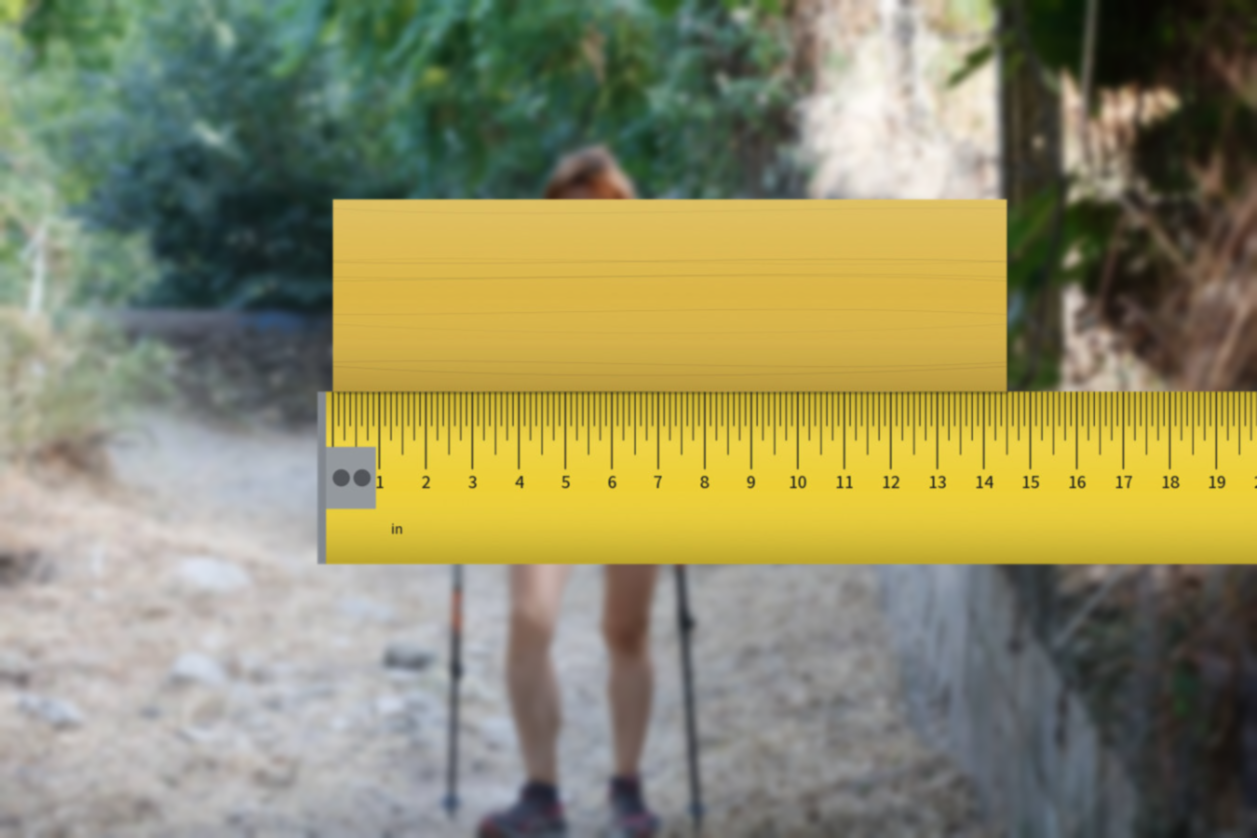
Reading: in 14.5
